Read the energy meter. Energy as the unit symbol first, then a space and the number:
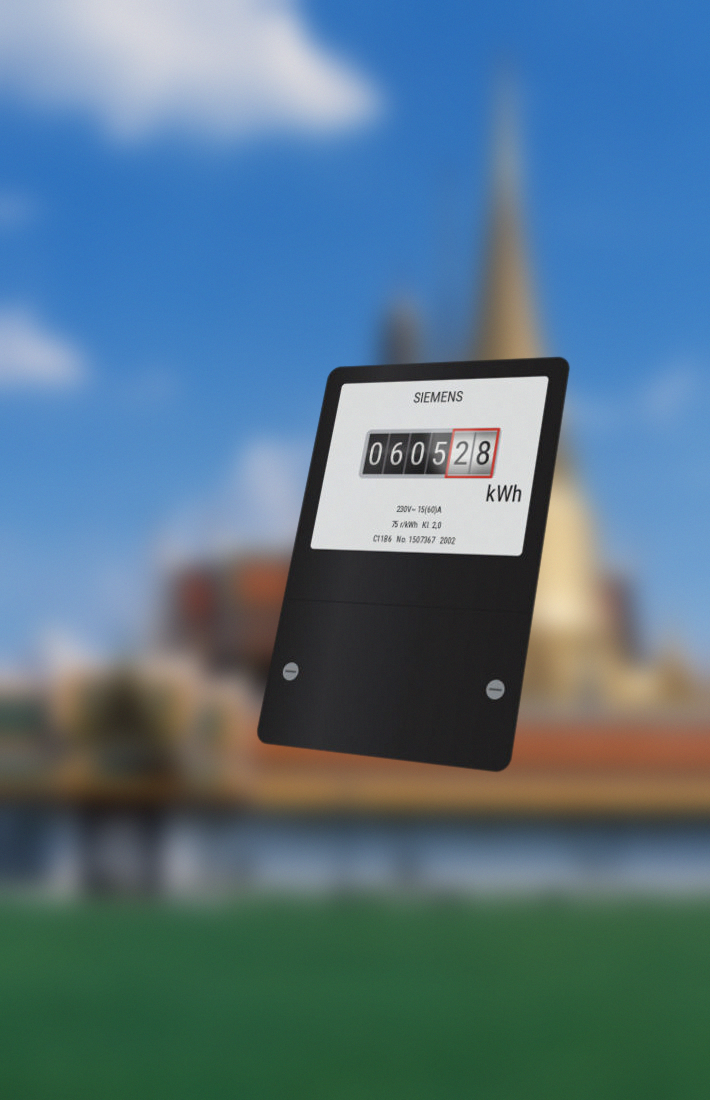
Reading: kWh 605.28
